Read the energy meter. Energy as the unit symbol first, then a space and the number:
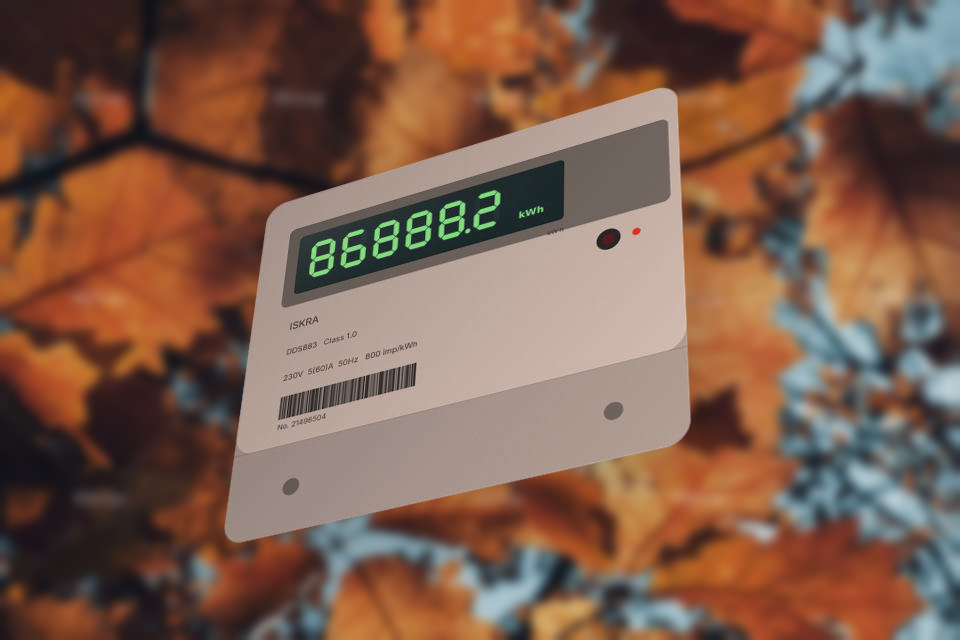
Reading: kWh 86888.2
